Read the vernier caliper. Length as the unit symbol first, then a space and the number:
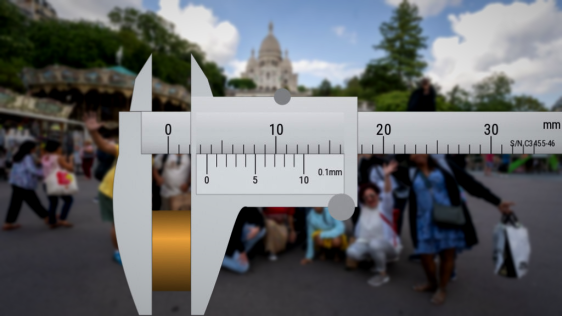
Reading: mm 3.6
